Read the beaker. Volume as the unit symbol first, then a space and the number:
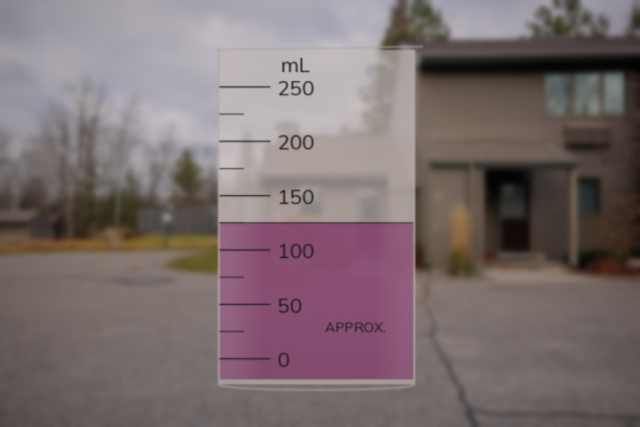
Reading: mL 125
